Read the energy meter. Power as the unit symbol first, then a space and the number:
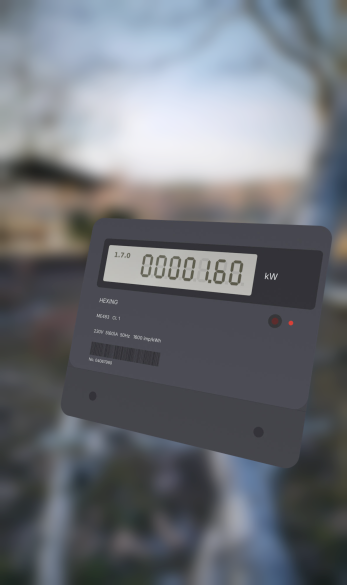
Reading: kW 1.60
